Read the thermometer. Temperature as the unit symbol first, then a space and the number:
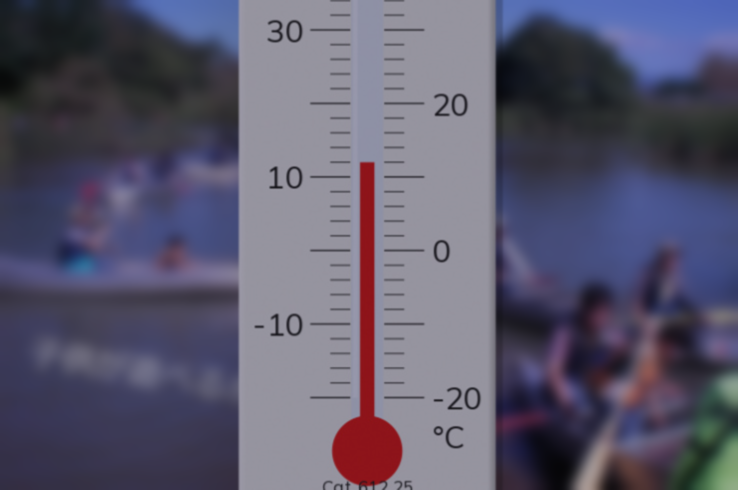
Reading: °C 12
